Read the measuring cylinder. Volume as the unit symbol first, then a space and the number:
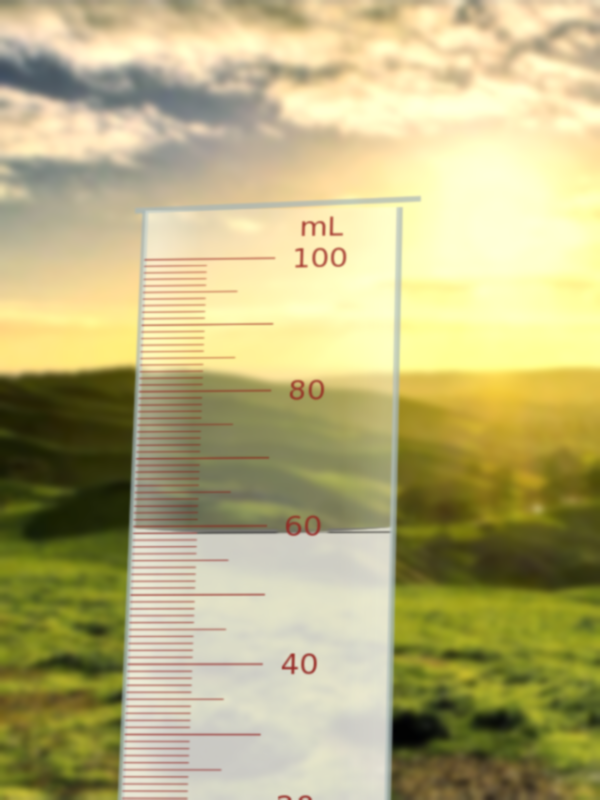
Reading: mL 59
